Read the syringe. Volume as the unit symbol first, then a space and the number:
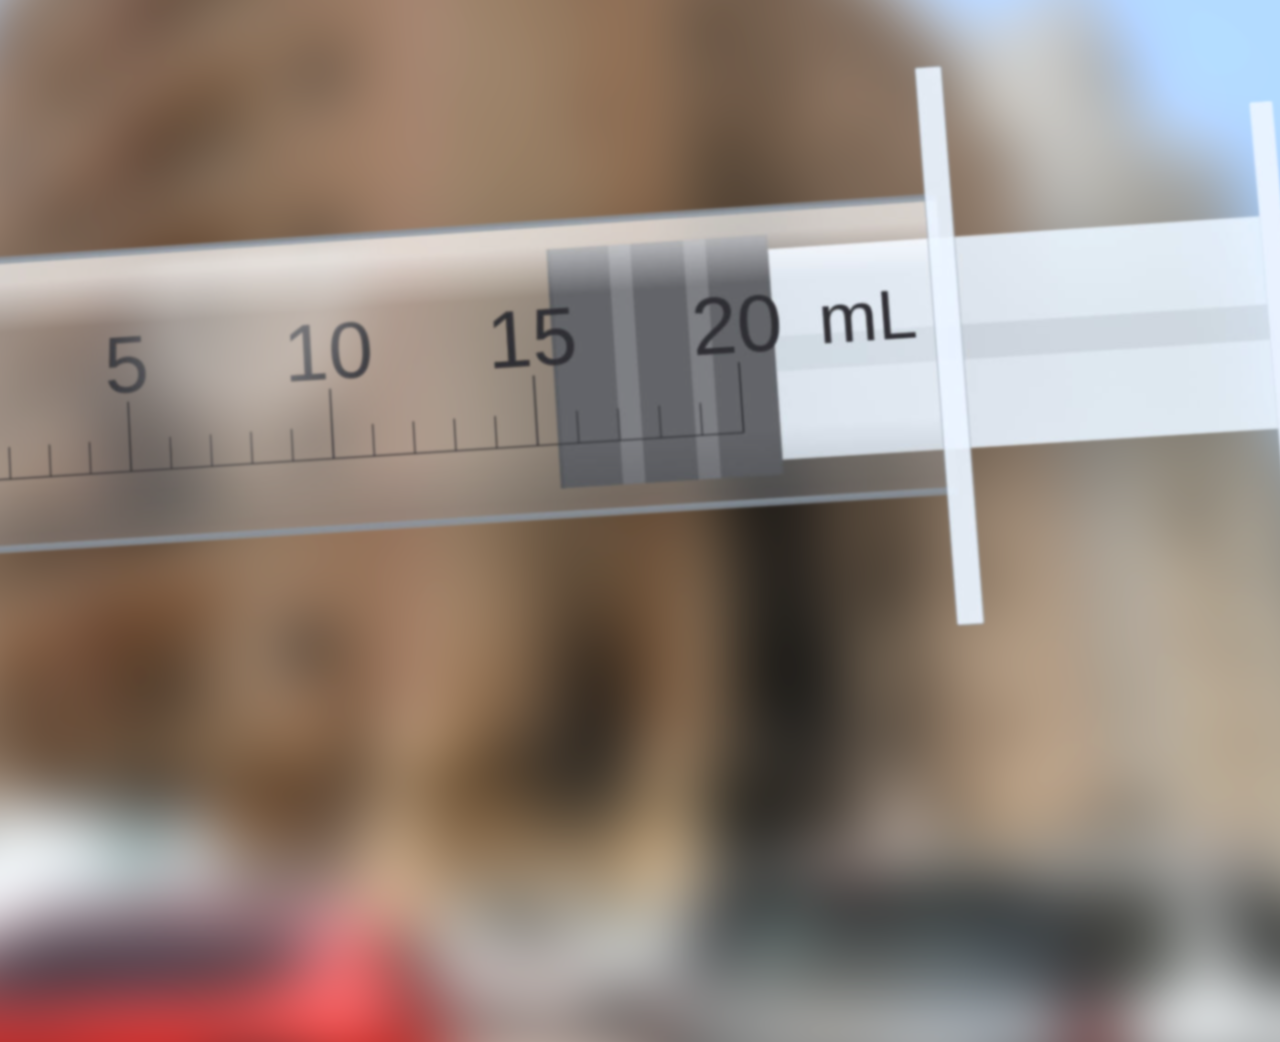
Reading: mL 15.5
